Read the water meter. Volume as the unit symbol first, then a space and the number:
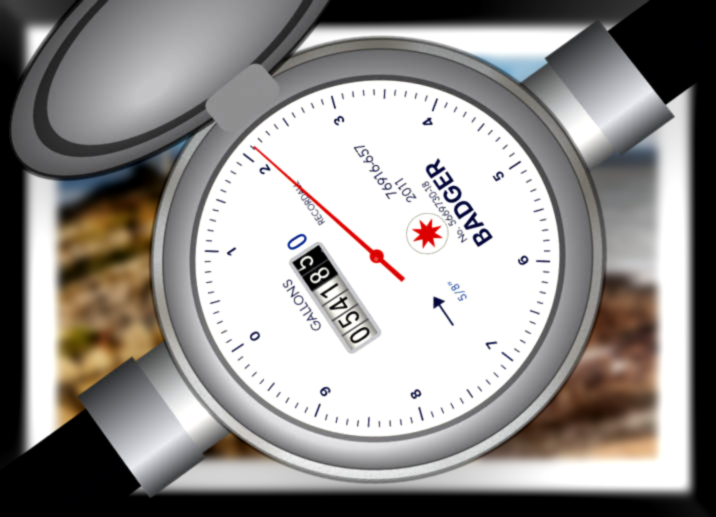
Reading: gal 541852.1
